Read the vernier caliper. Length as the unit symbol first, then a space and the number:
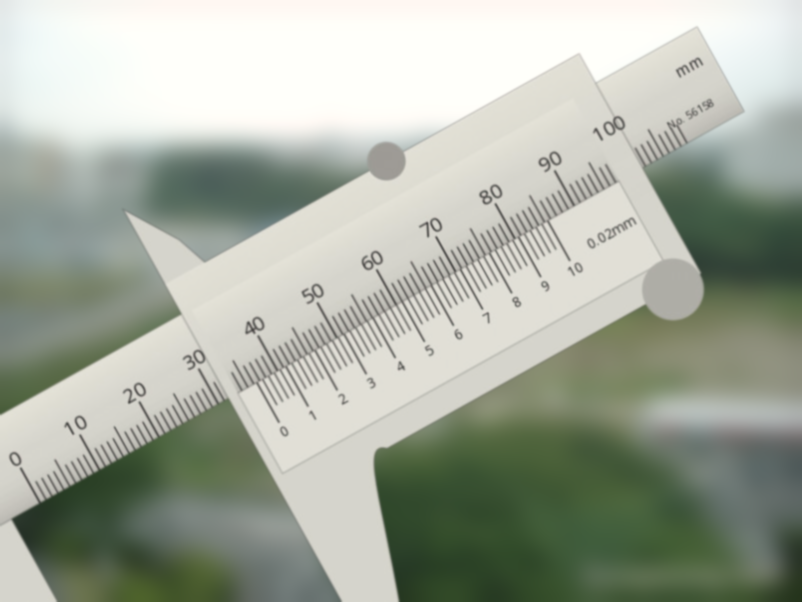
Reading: mm 36.5
